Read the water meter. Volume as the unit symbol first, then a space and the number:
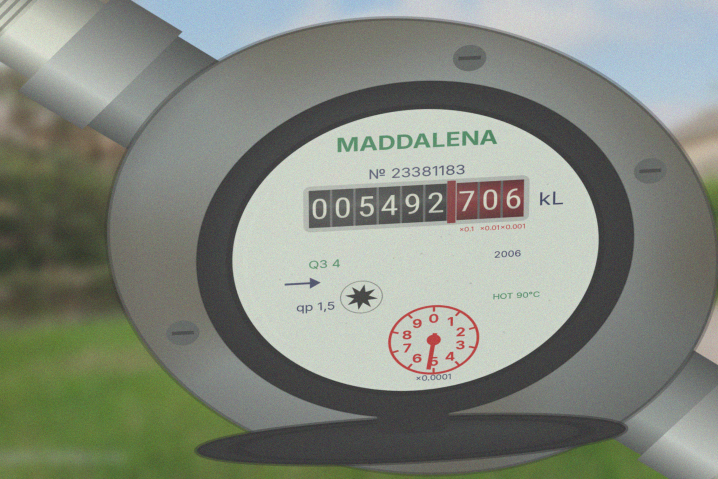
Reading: kL 5492.7065
